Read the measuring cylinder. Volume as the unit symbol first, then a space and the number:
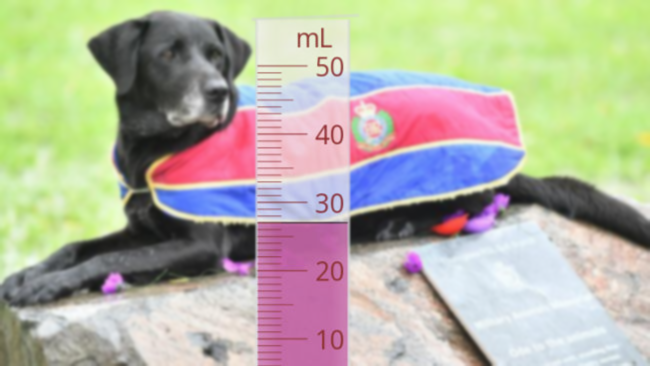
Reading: mL 27
